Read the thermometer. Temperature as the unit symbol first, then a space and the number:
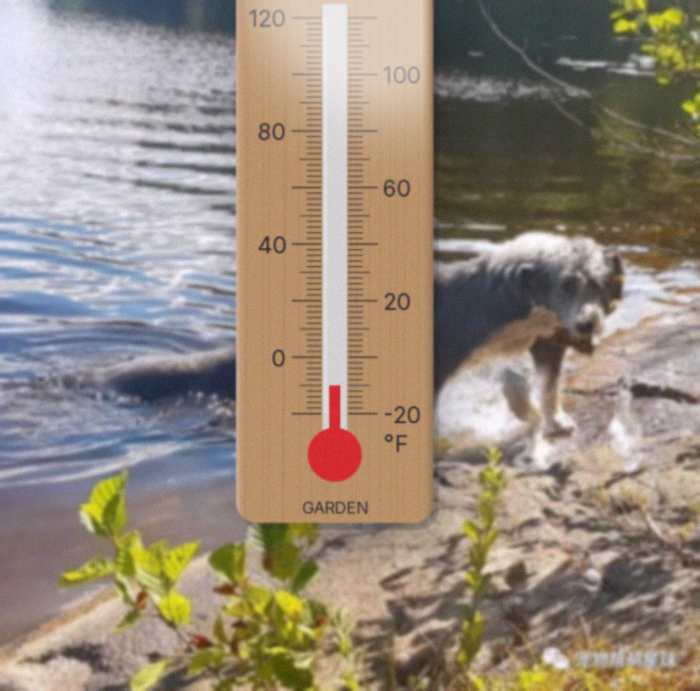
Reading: °F -10
